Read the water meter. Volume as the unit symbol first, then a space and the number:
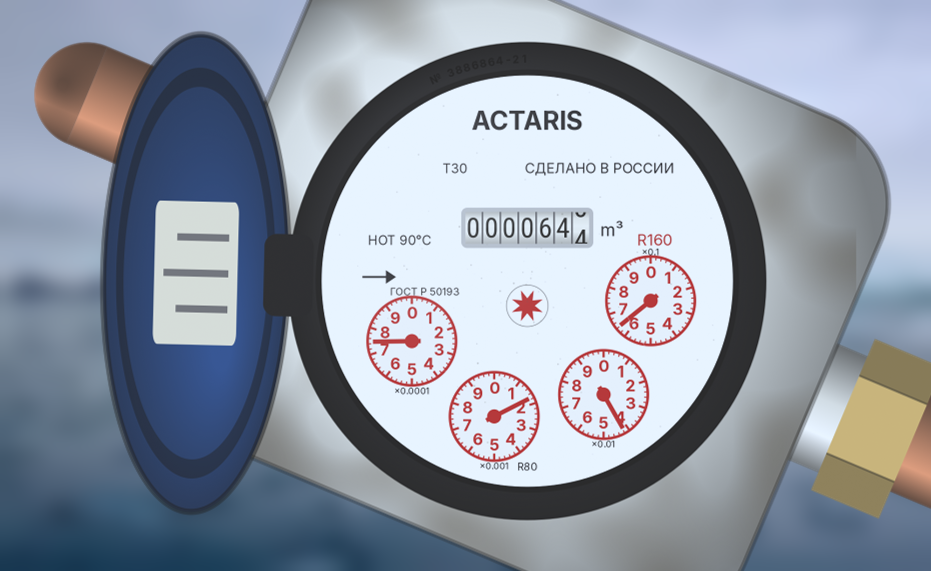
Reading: m³ 643.6417
